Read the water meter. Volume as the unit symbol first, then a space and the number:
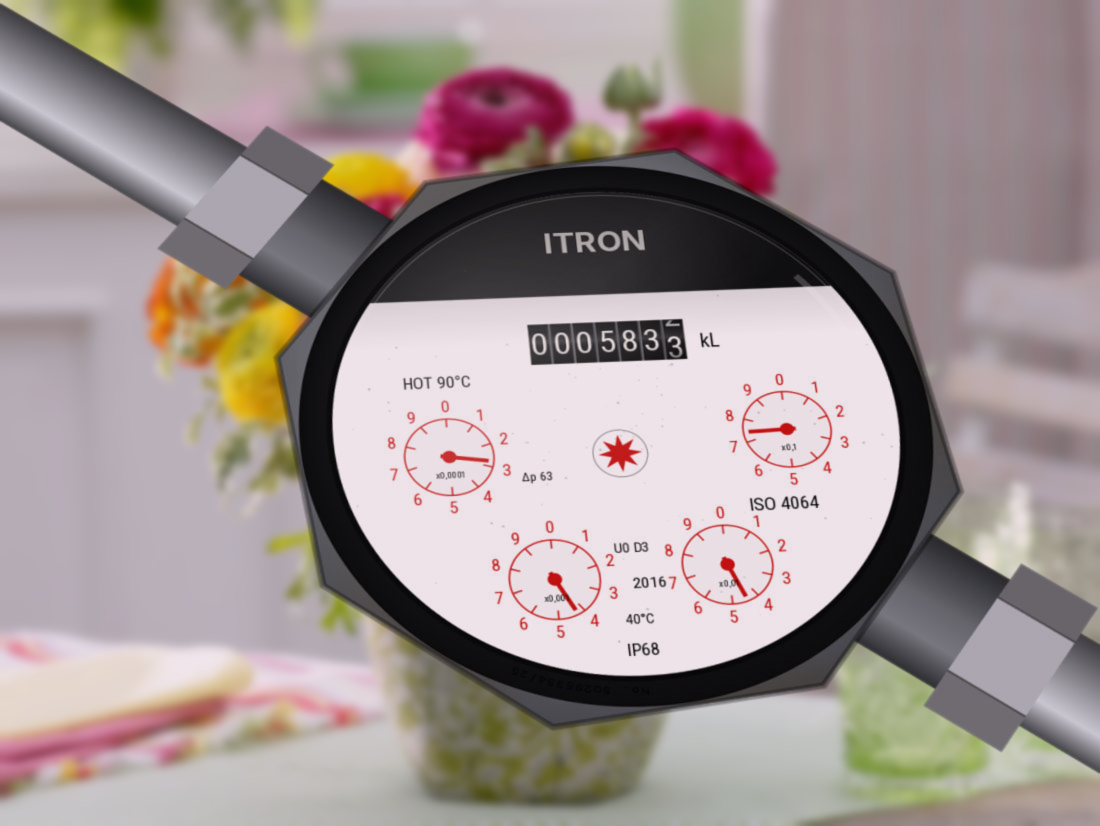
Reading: kL 5832.7442
